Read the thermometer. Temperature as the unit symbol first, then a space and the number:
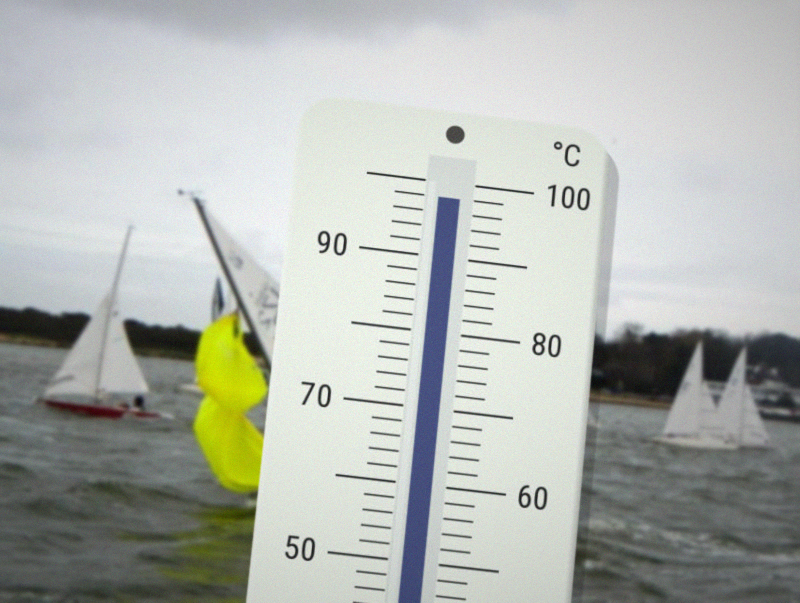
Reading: °C 98
